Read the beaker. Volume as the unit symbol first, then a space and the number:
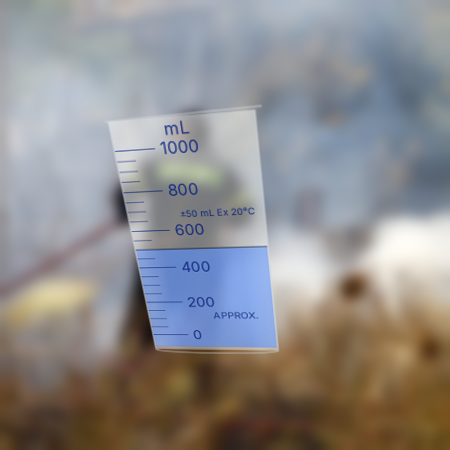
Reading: mL 500
